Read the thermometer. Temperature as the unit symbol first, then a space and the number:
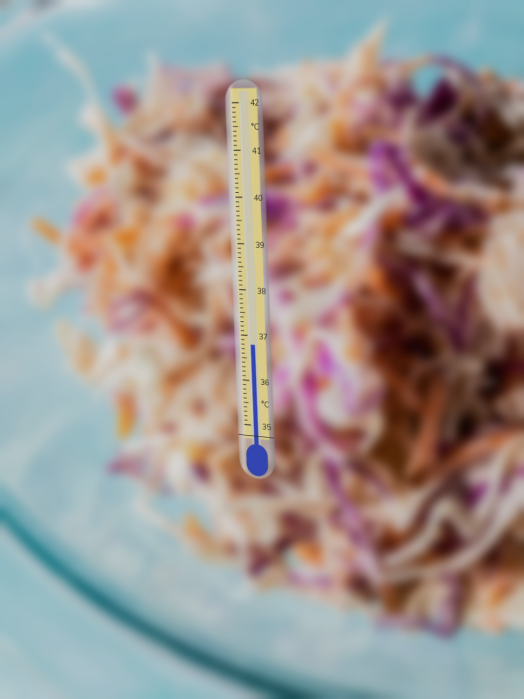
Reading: °C 36.8
